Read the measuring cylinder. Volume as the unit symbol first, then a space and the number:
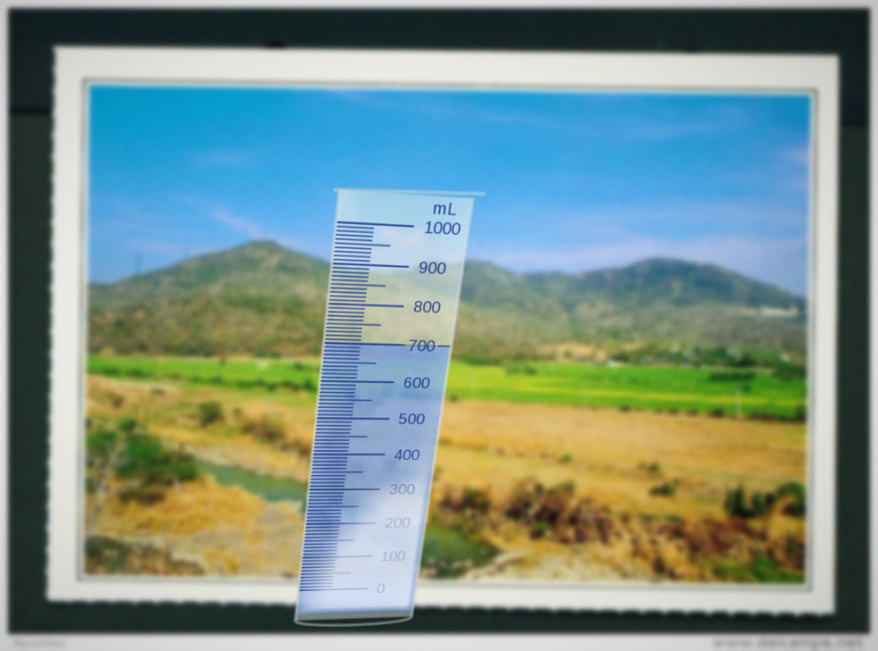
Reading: mL 700
